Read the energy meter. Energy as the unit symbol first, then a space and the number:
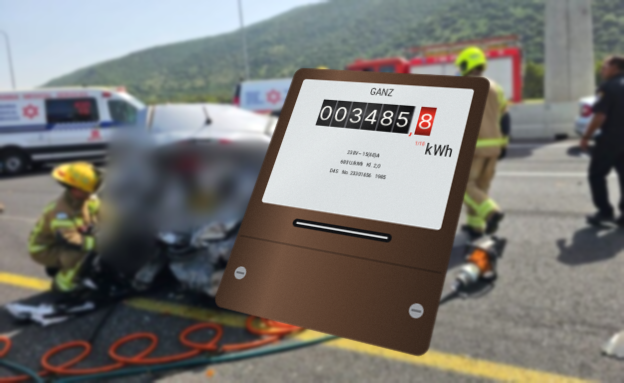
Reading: kWh 3485.8
